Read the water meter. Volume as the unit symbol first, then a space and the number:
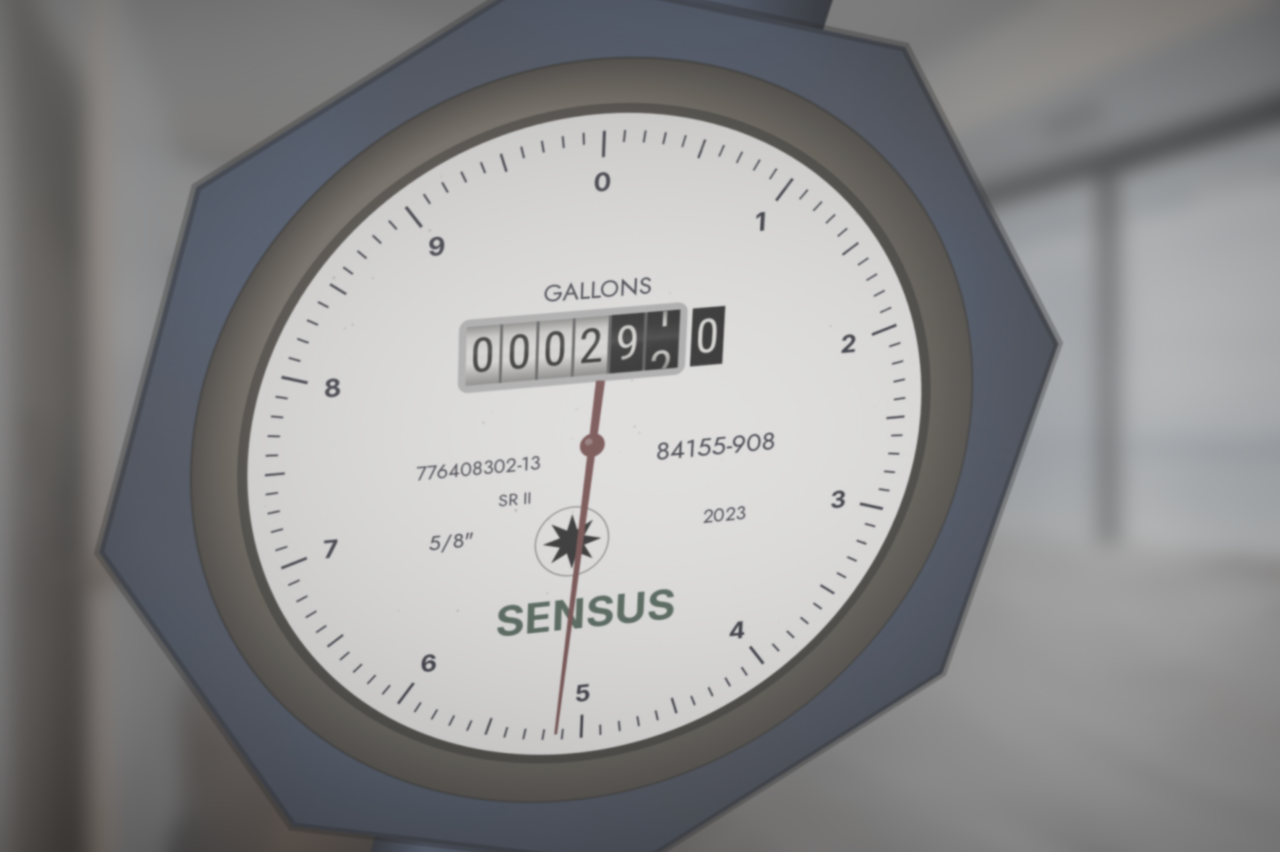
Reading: gal 2915.1
